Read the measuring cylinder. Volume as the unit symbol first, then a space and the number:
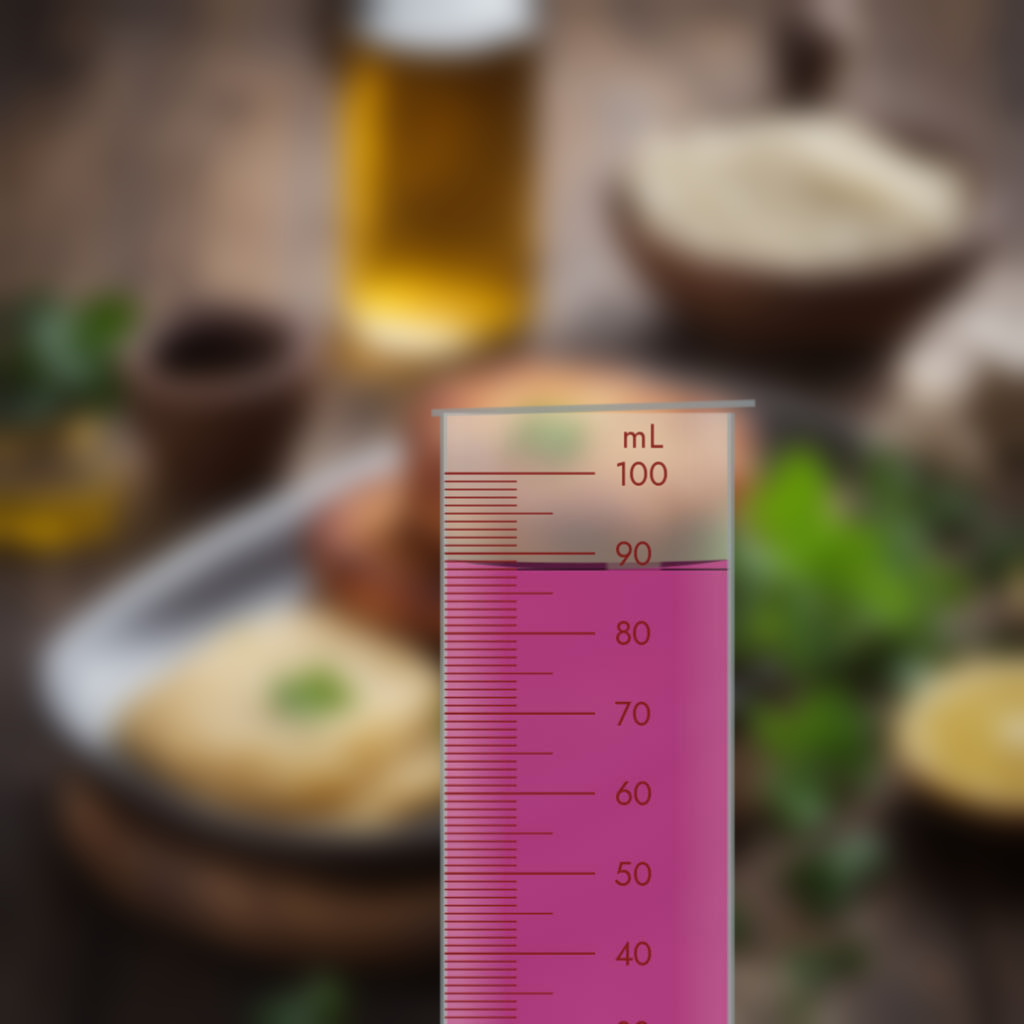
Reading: mL 88
